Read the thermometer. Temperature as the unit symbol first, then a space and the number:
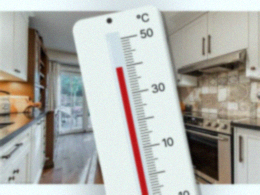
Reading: °C 40
